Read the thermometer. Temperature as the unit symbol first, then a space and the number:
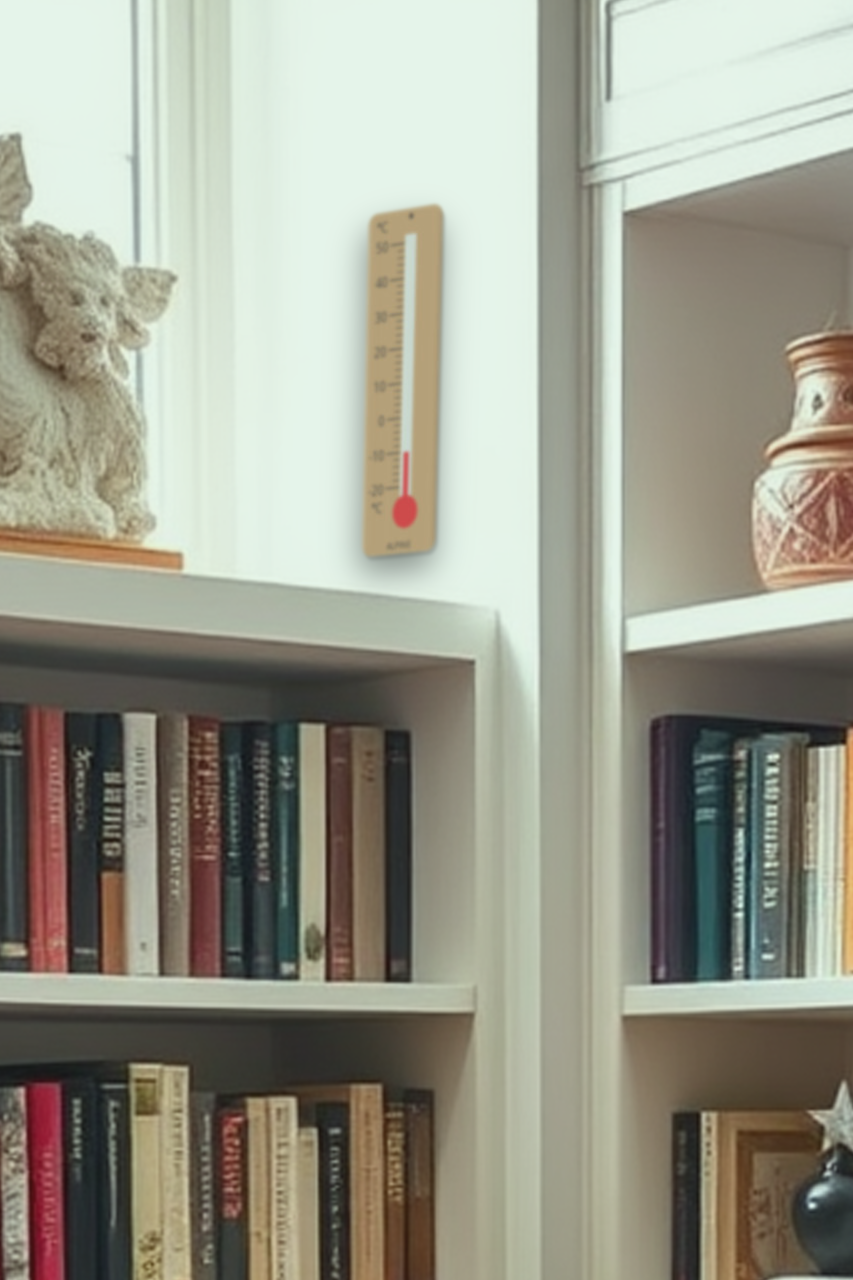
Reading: °C -10
